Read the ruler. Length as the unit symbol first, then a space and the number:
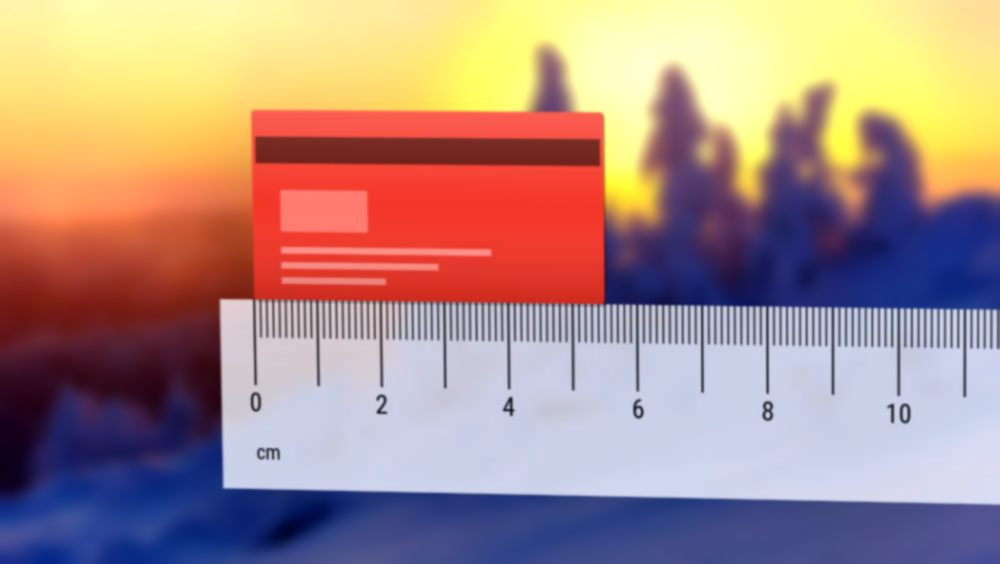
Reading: cm 5.5
